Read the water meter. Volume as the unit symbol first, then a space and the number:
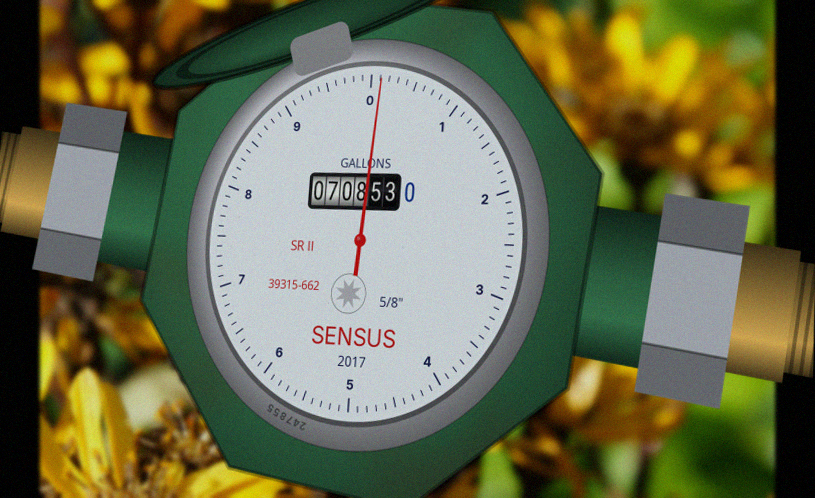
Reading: gal 708530.1
